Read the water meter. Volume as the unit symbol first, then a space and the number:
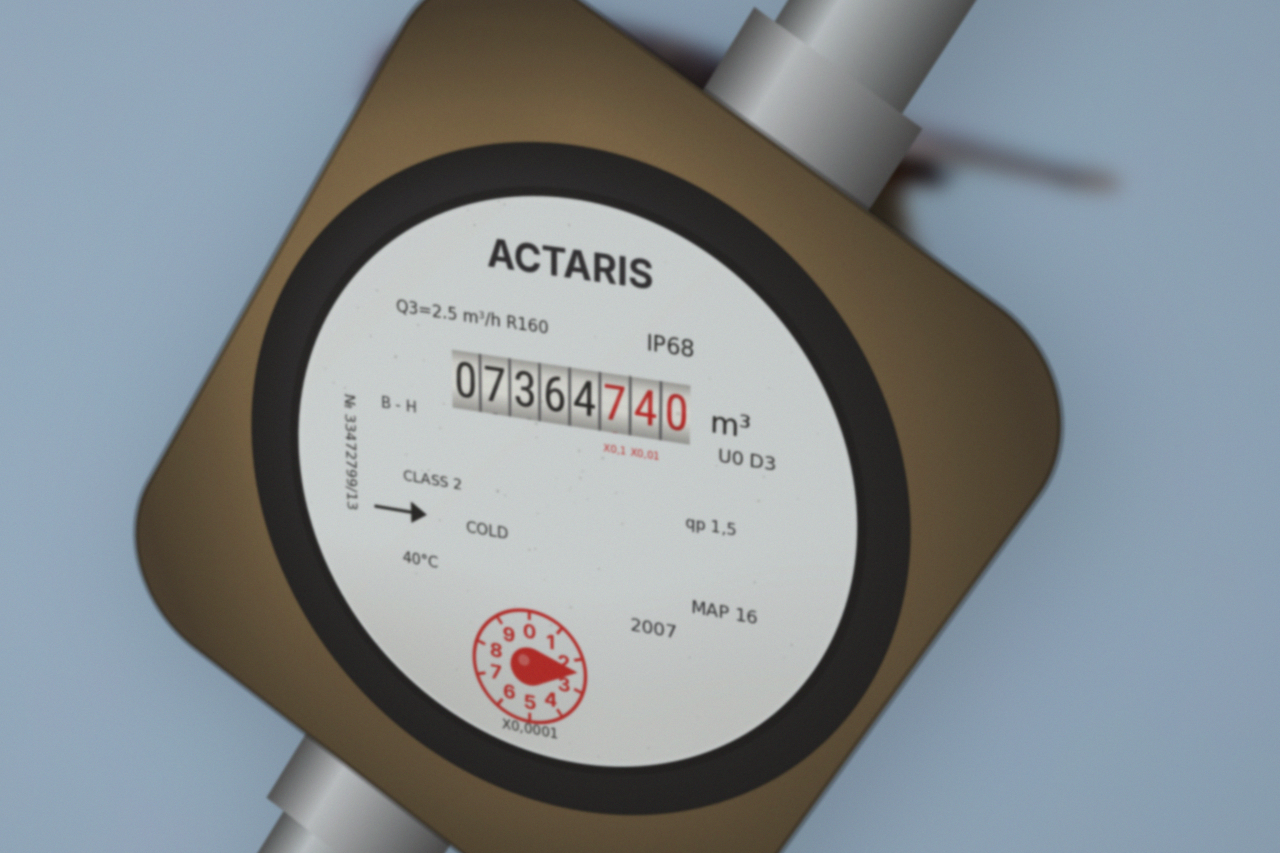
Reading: m³ 7364.7402
